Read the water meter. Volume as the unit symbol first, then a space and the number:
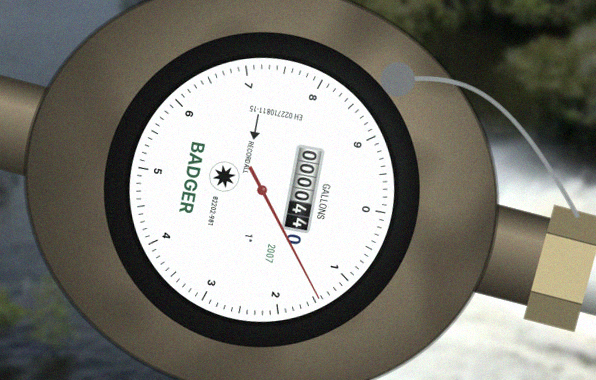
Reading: gal 441.4
